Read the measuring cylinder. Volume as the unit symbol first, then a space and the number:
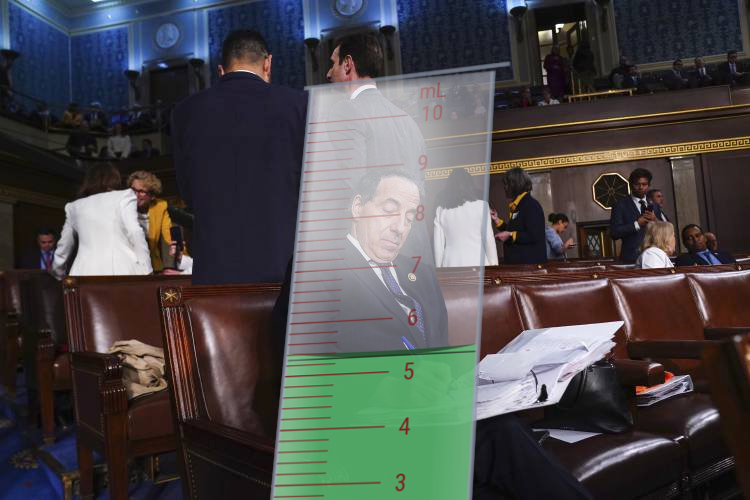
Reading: mL 5.3
